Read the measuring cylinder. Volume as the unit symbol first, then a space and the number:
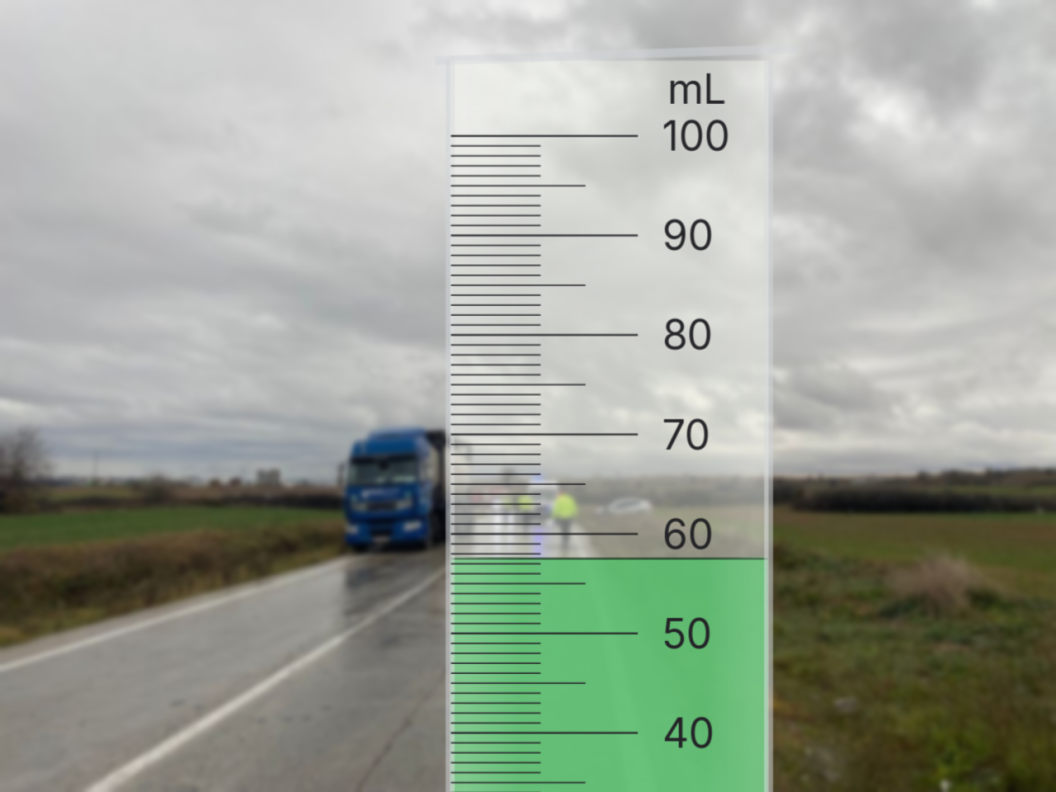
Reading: mL 57.5
